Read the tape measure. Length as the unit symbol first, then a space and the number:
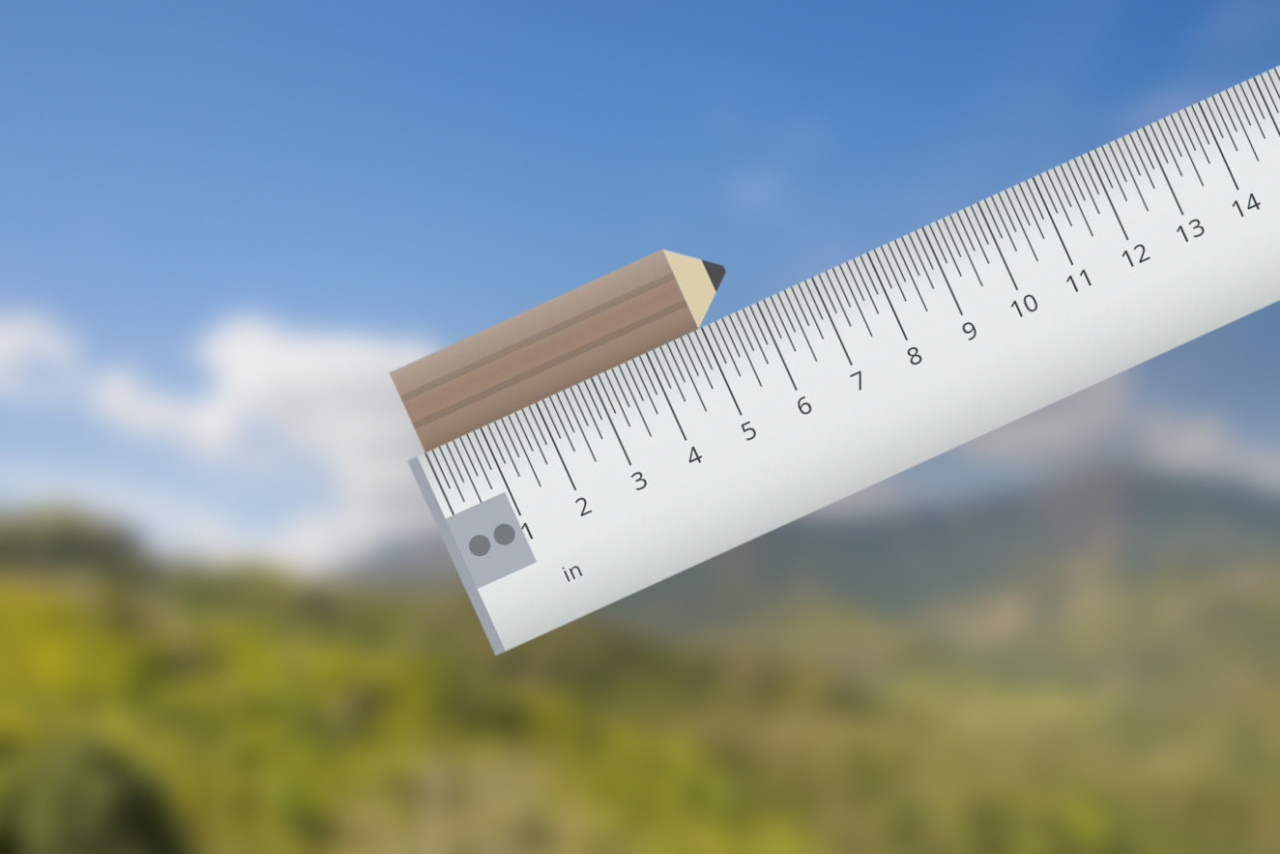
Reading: in 5.75
